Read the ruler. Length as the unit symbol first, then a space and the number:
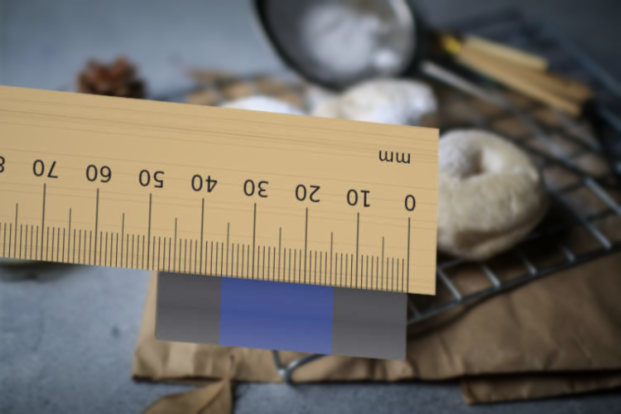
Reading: mm 48
